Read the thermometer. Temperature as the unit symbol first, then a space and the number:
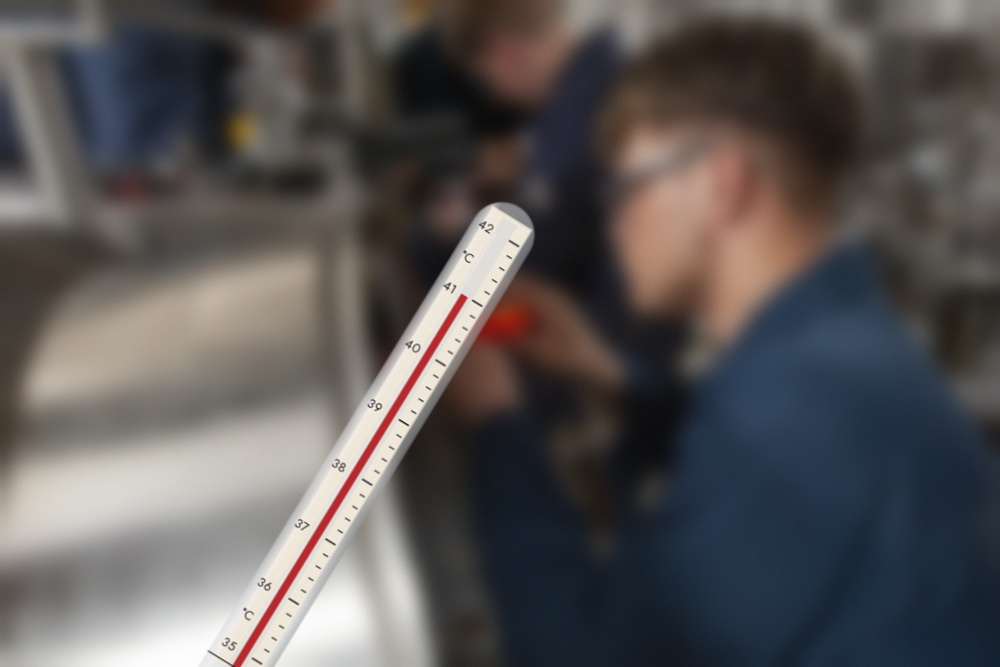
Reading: °C 41
